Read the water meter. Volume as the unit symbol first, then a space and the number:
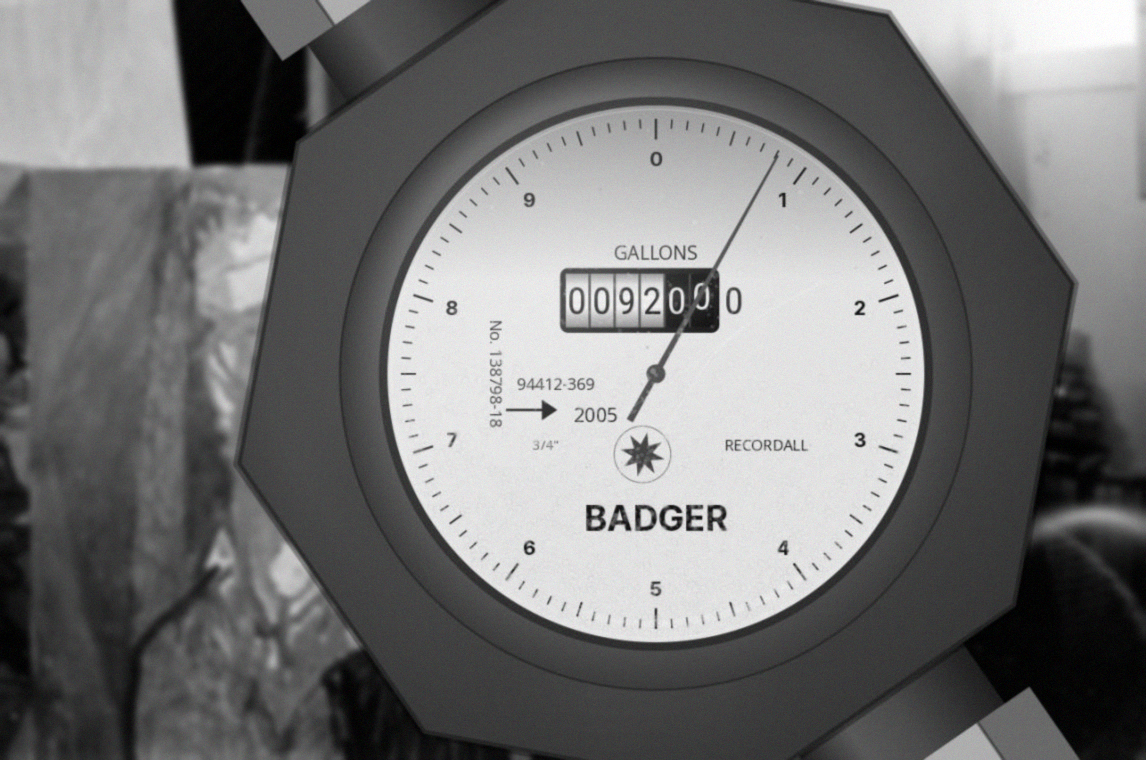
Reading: gal 92000.8
